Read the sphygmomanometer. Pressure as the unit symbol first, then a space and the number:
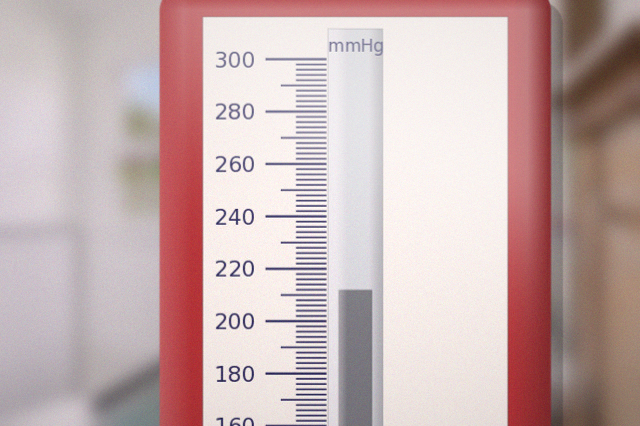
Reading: mmHg 212
